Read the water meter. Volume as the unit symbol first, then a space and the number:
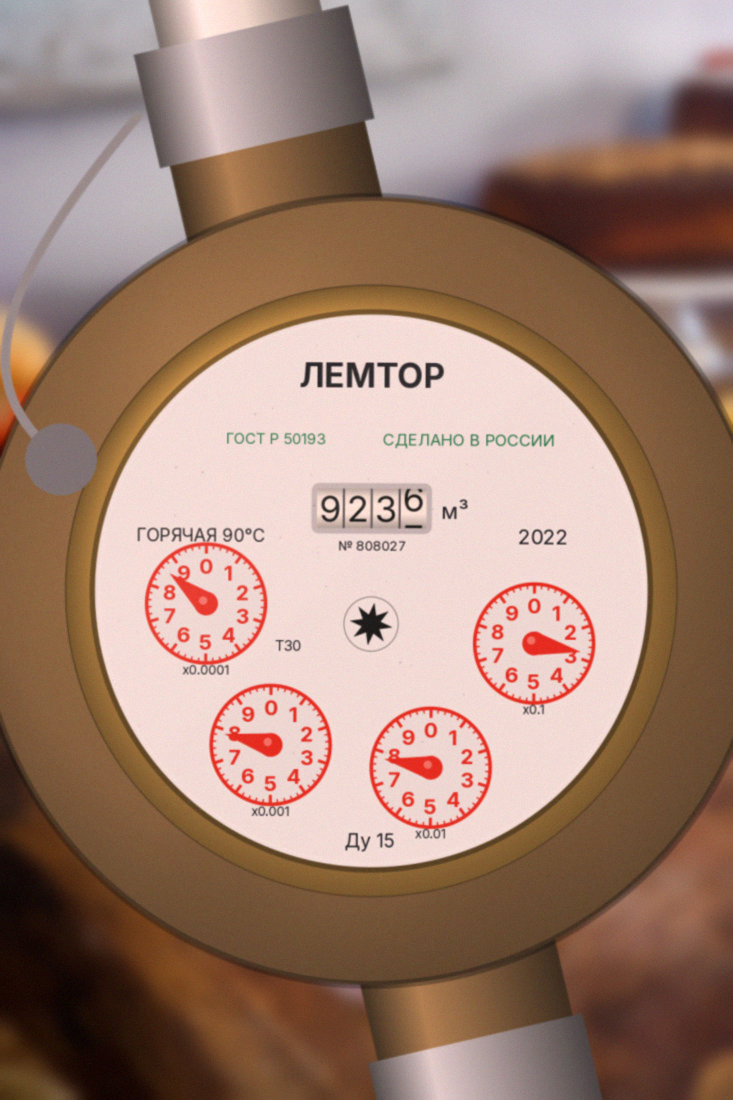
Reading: m³ 9236.2778
